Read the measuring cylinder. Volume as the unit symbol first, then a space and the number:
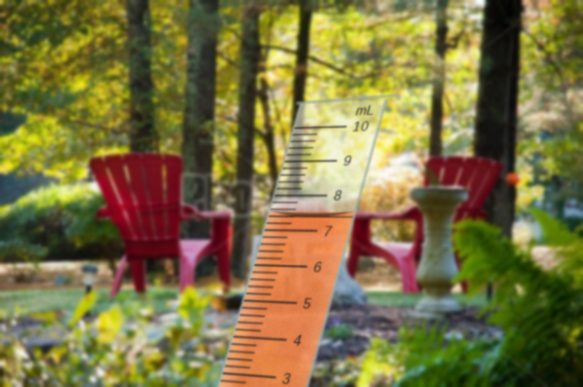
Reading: mL 7.4
